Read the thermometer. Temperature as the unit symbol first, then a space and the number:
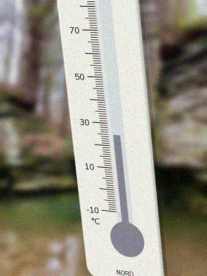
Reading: °C 25
